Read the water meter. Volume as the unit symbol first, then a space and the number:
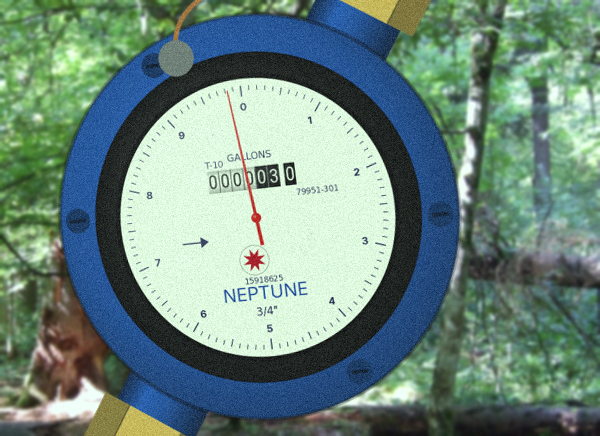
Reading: gal 29.8
